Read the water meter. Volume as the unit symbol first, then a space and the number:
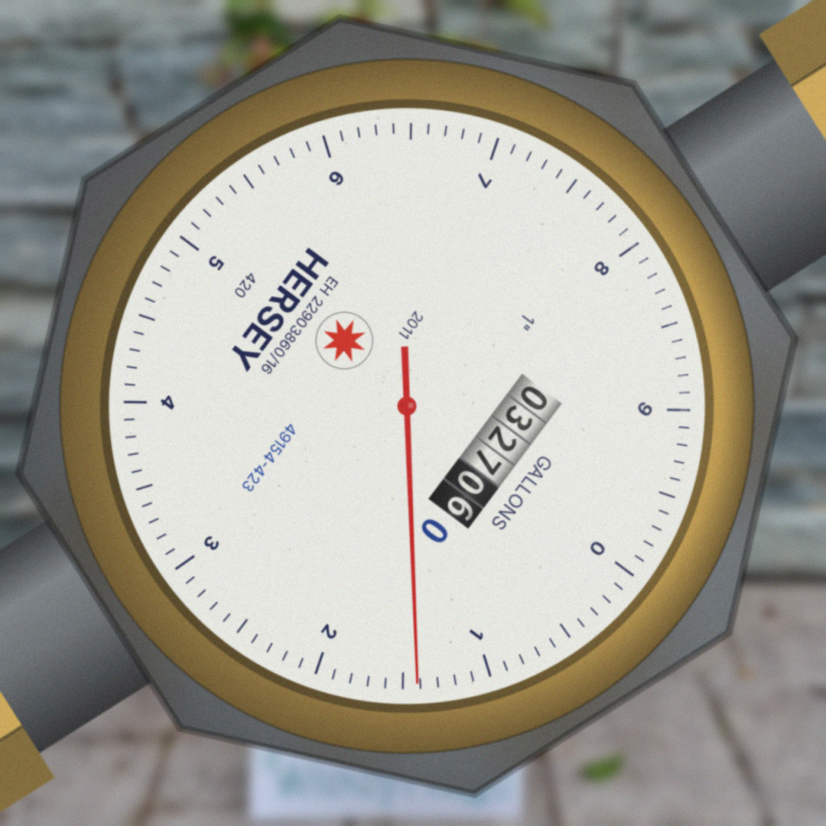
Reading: gal 327061.4
